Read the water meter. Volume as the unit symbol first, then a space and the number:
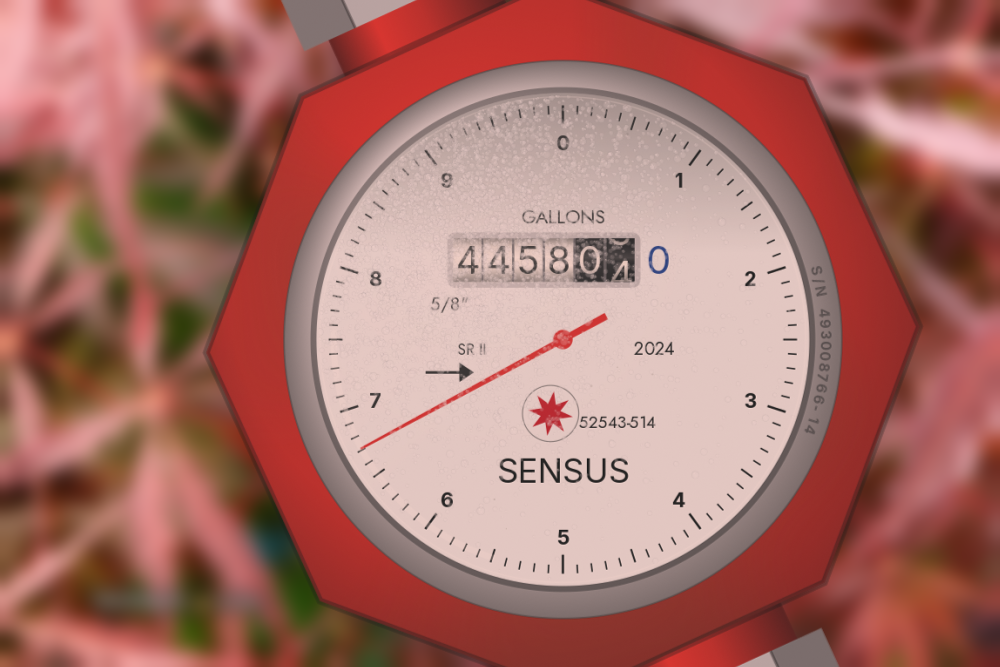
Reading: gal 4458036.7
